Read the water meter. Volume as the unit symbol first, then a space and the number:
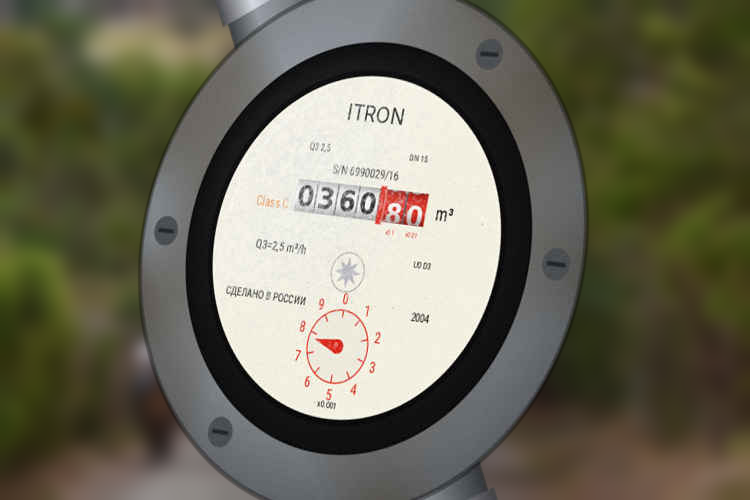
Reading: m³ 360.797
